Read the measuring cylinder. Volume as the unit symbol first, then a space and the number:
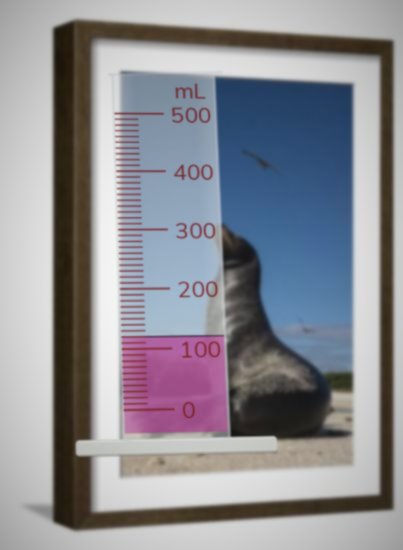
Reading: mL 120
